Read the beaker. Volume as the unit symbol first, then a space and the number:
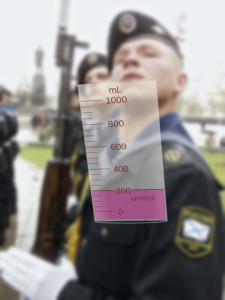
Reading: mL 200
